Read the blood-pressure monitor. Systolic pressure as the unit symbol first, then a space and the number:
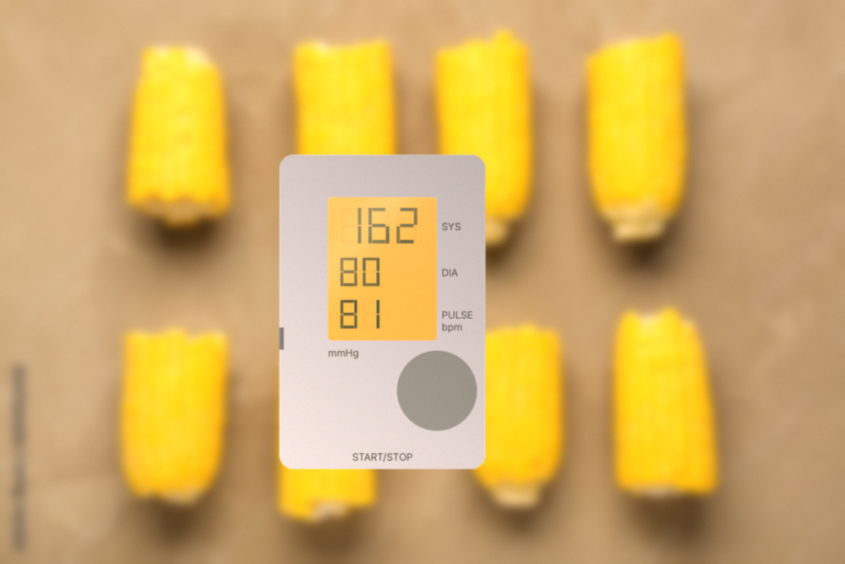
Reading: mmHg 162
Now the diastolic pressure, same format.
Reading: mmHg 80
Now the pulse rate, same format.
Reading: bpm 81
